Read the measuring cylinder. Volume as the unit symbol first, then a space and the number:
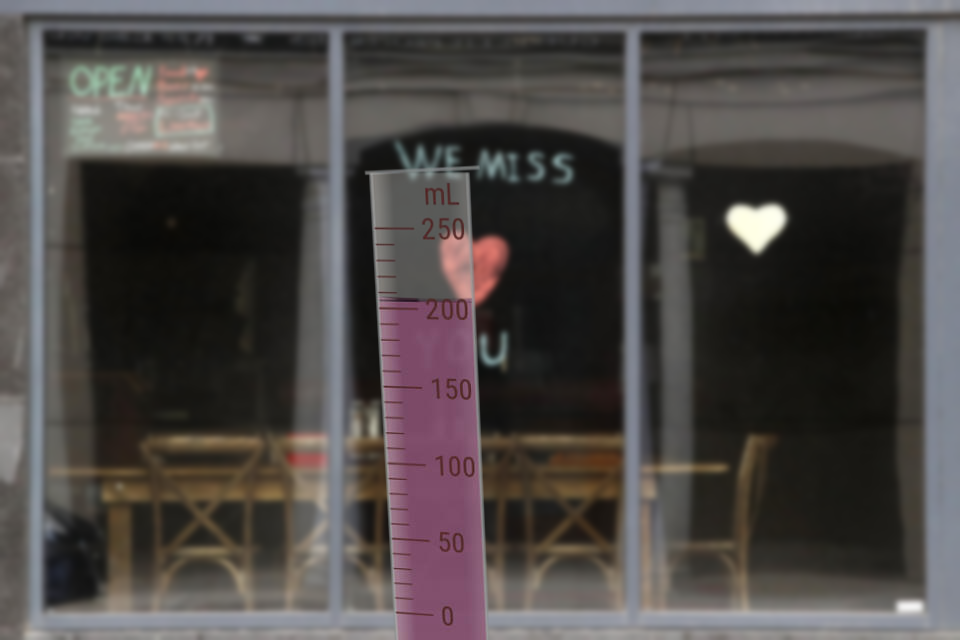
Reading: mL 205
